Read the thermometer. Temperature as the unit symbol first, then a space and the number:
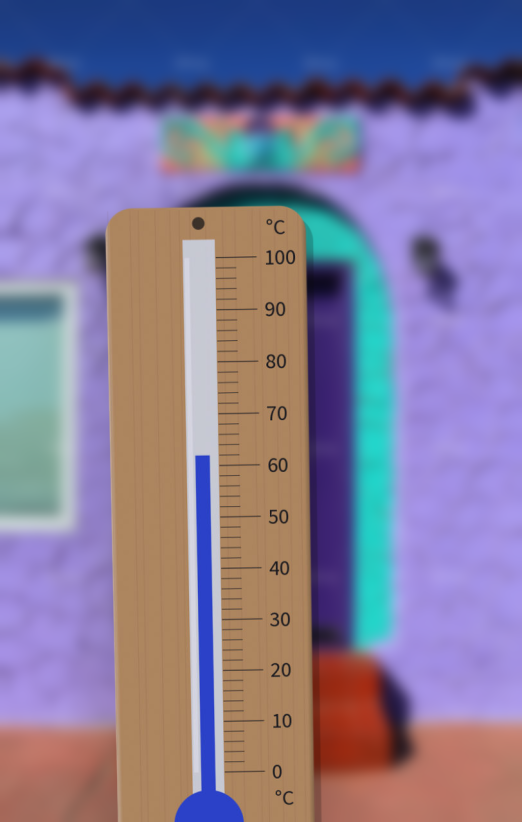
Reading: °C 62
